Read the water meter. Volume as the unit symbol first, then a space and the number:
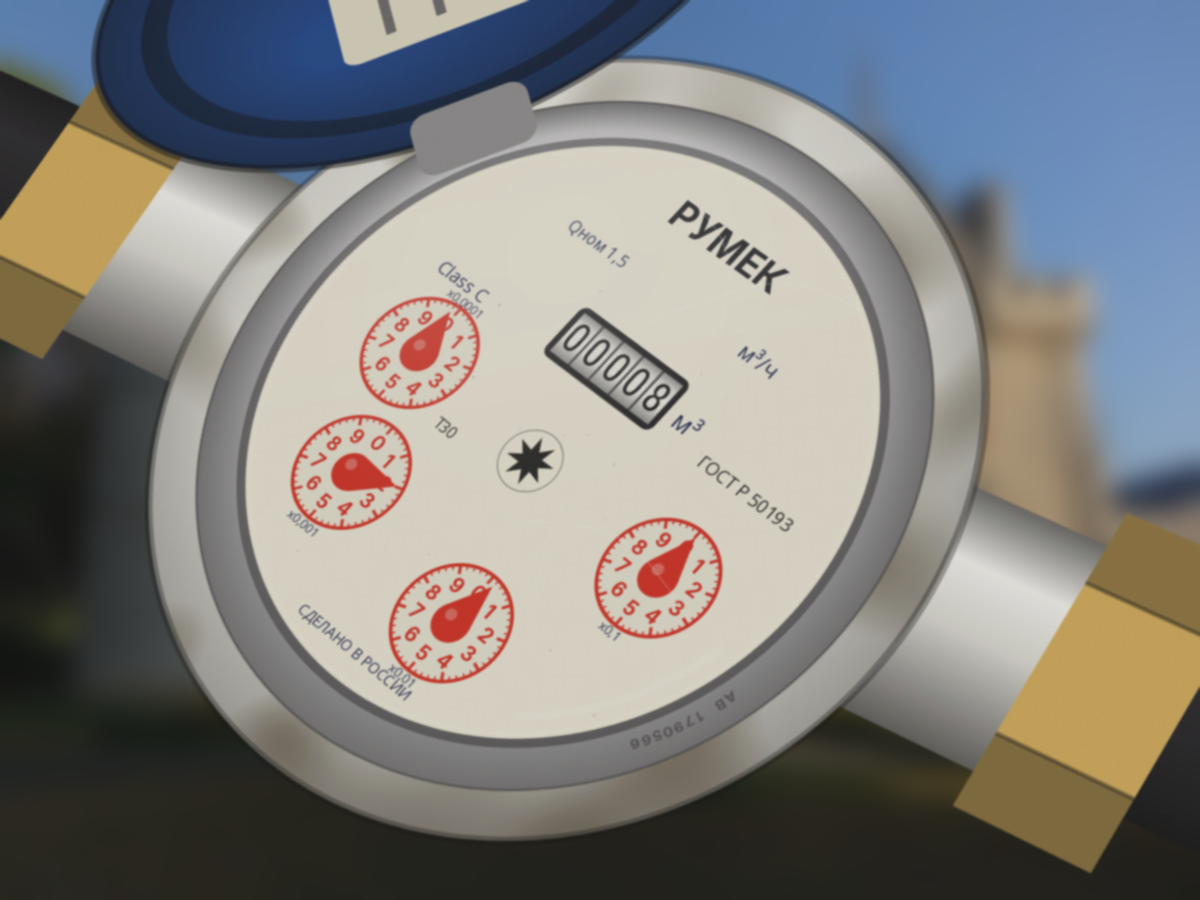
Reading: m³ 8.0019
